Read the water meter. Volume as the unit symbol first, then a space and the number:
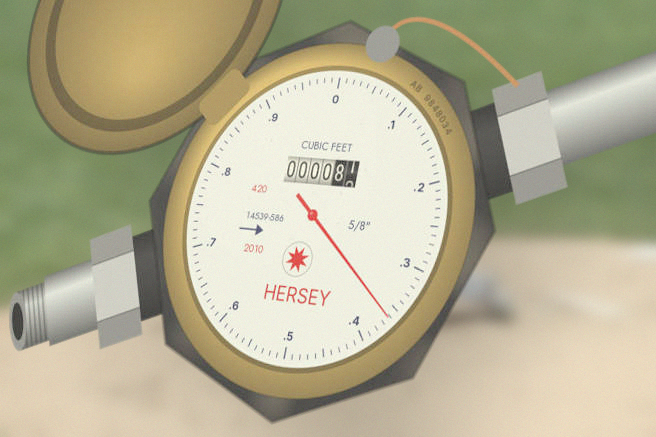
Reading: ft³ 81.36
